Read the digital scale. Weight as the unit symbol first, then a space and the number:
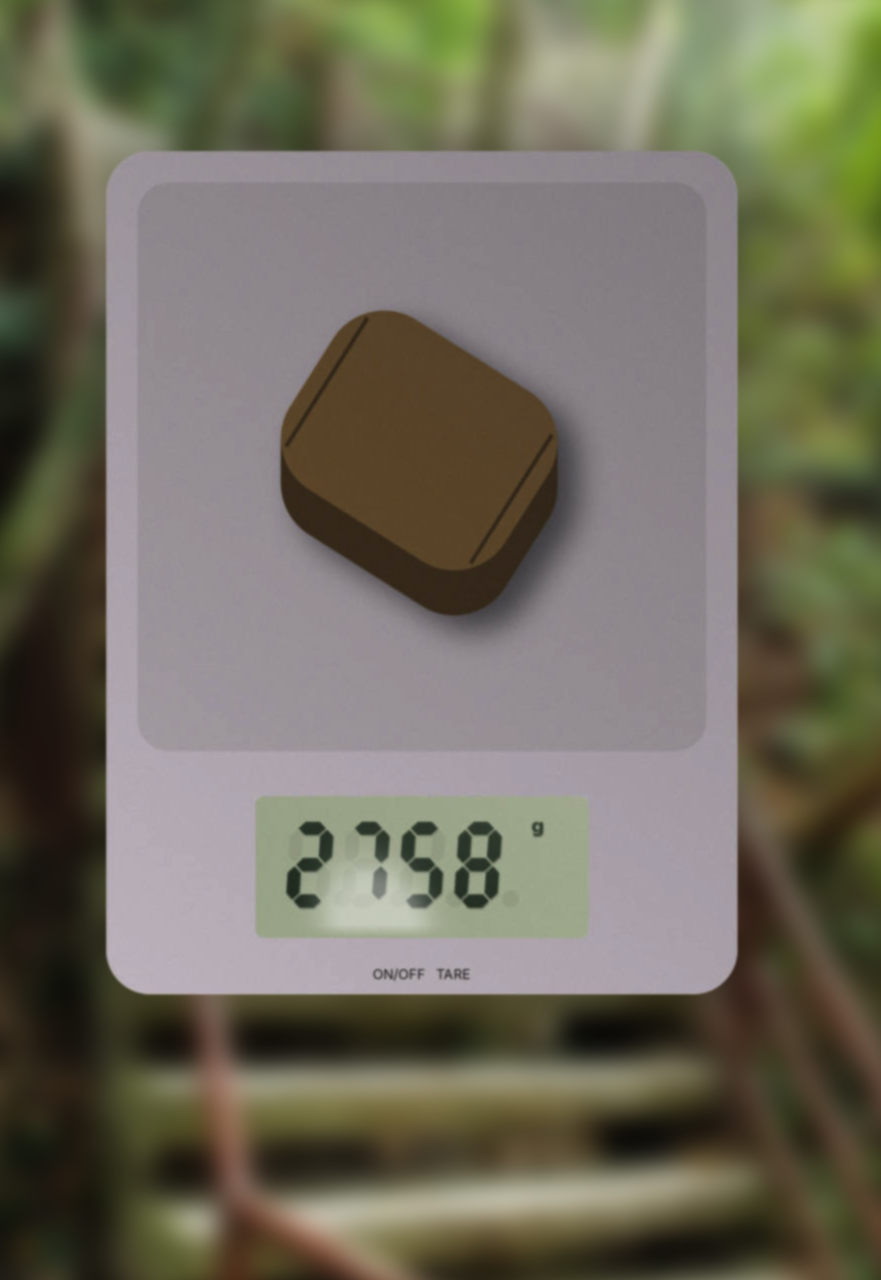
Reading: g 2758
